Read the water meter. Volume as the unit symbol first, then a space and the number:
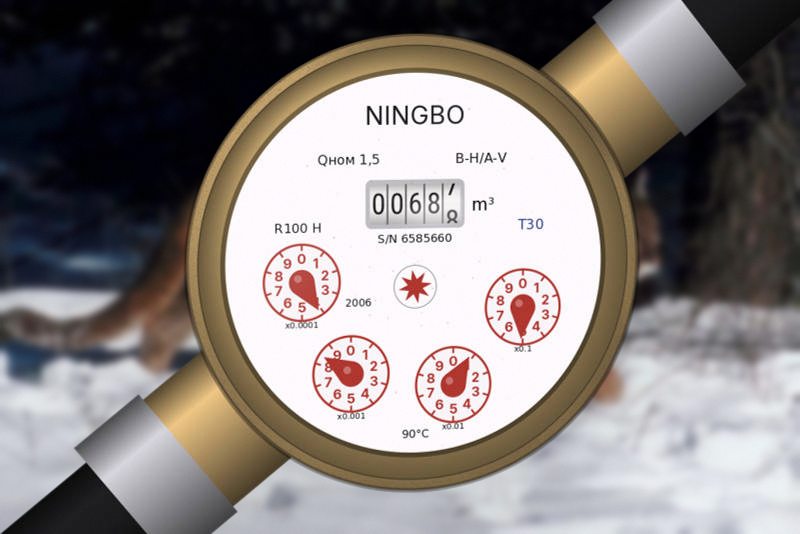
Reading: m³ 687.5084
